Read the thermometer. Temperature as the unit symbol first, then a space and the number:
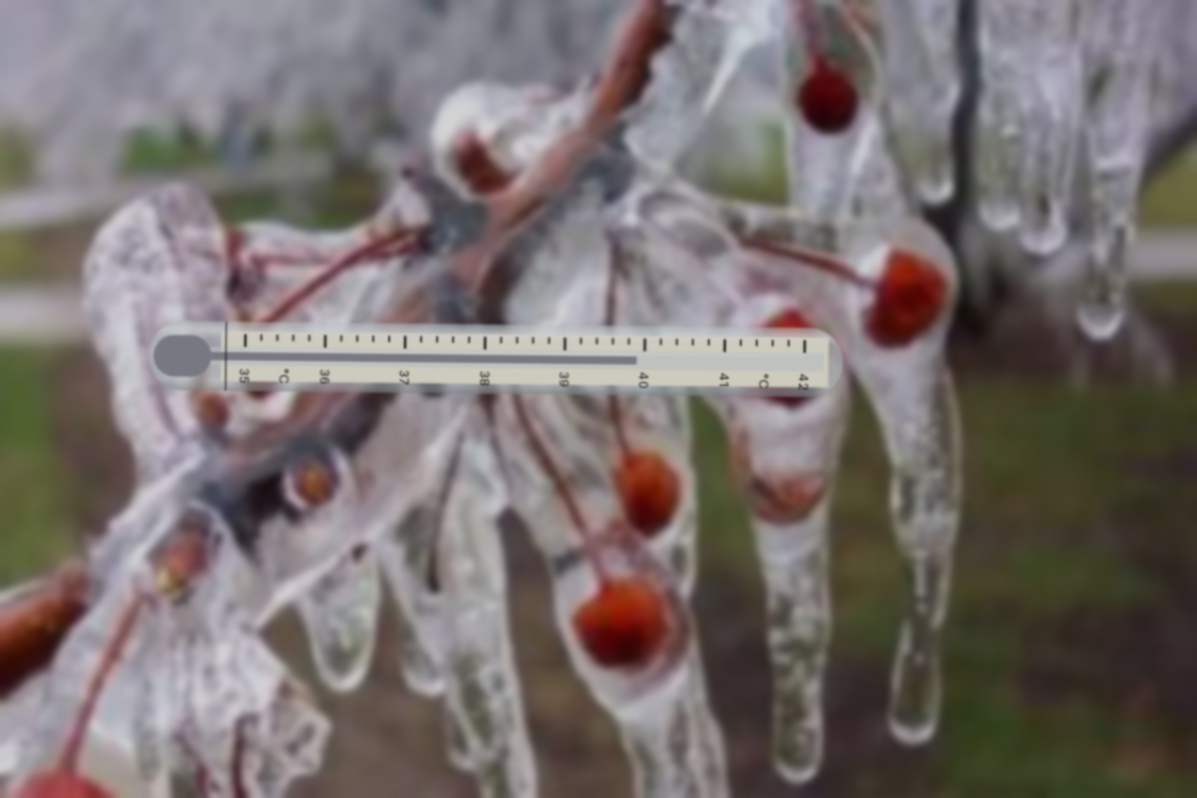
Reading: °C 39.9
